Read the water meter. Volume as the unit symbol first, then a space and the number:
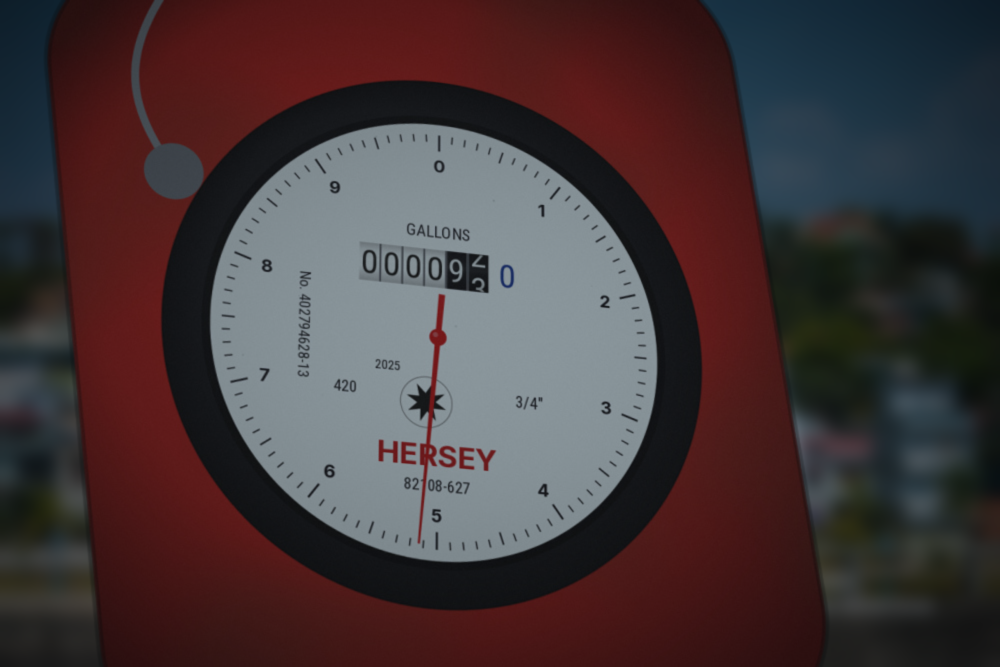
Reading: gal 925.1
